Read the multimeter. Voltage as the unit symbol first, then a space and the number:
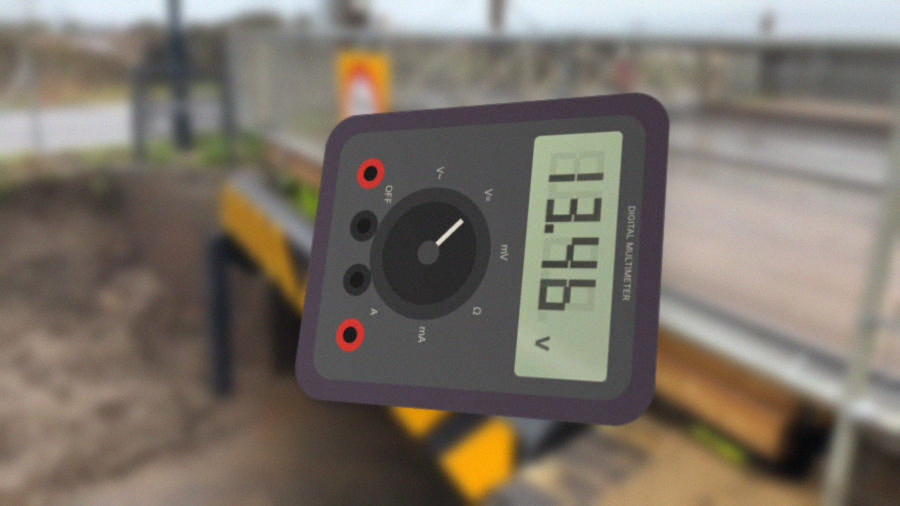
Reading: V 13.46
